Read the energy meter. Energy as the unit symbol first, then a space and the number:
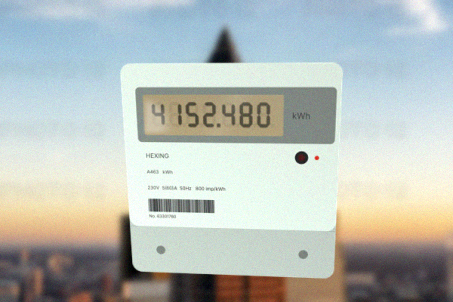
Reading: kWh 4152.480
